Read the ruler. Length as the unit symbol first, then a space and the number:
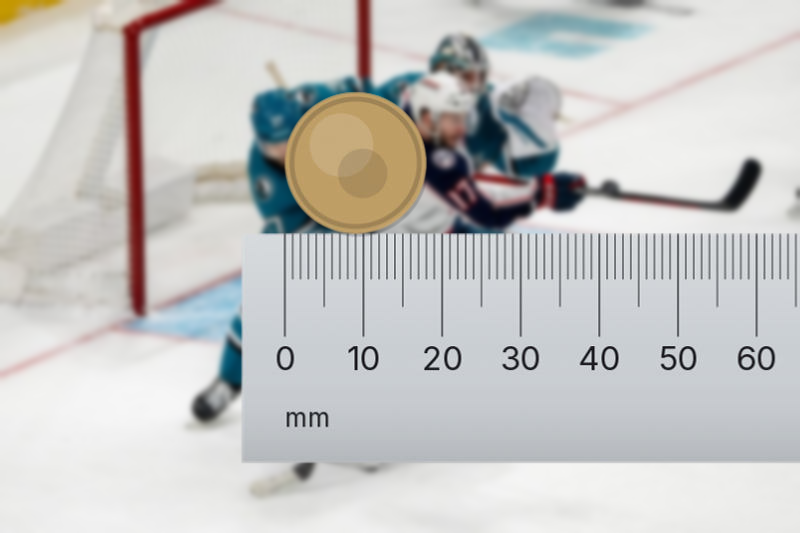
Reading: mm 18
